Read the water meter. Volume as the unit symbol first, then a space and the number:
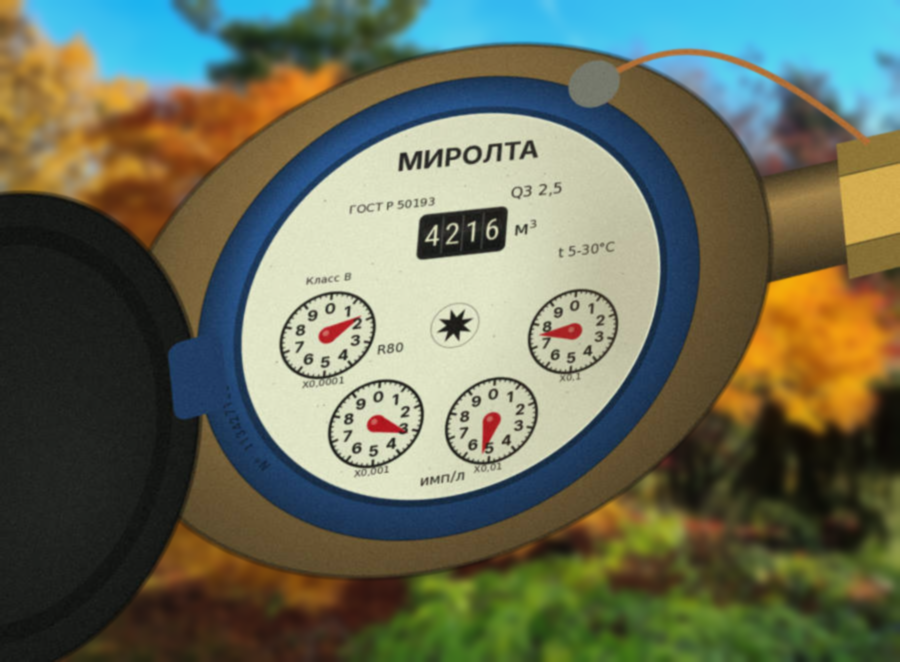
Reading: m³ 4216.7531
